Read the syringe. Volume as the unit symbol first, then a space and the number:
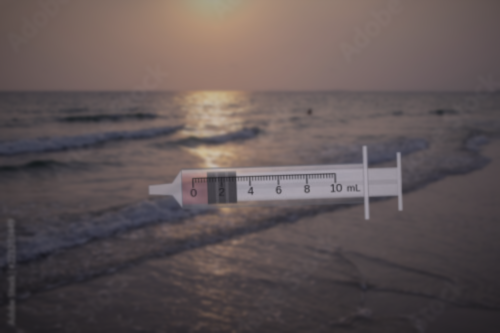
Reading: mL 1
